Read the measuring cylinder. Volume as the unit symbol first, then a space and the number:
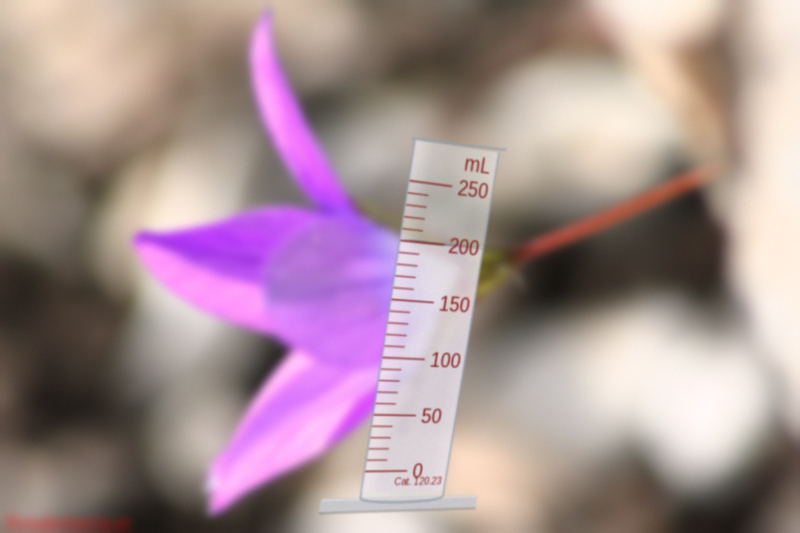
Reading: mL 200
